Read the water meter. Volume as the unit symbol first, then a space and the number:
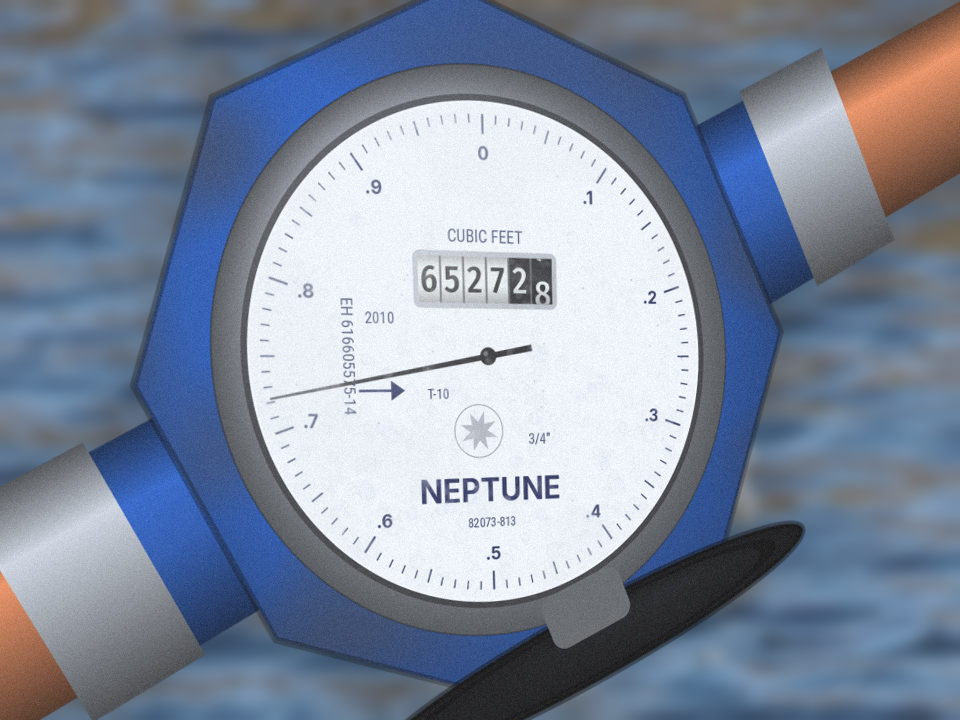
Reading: ft³ 652727.72
